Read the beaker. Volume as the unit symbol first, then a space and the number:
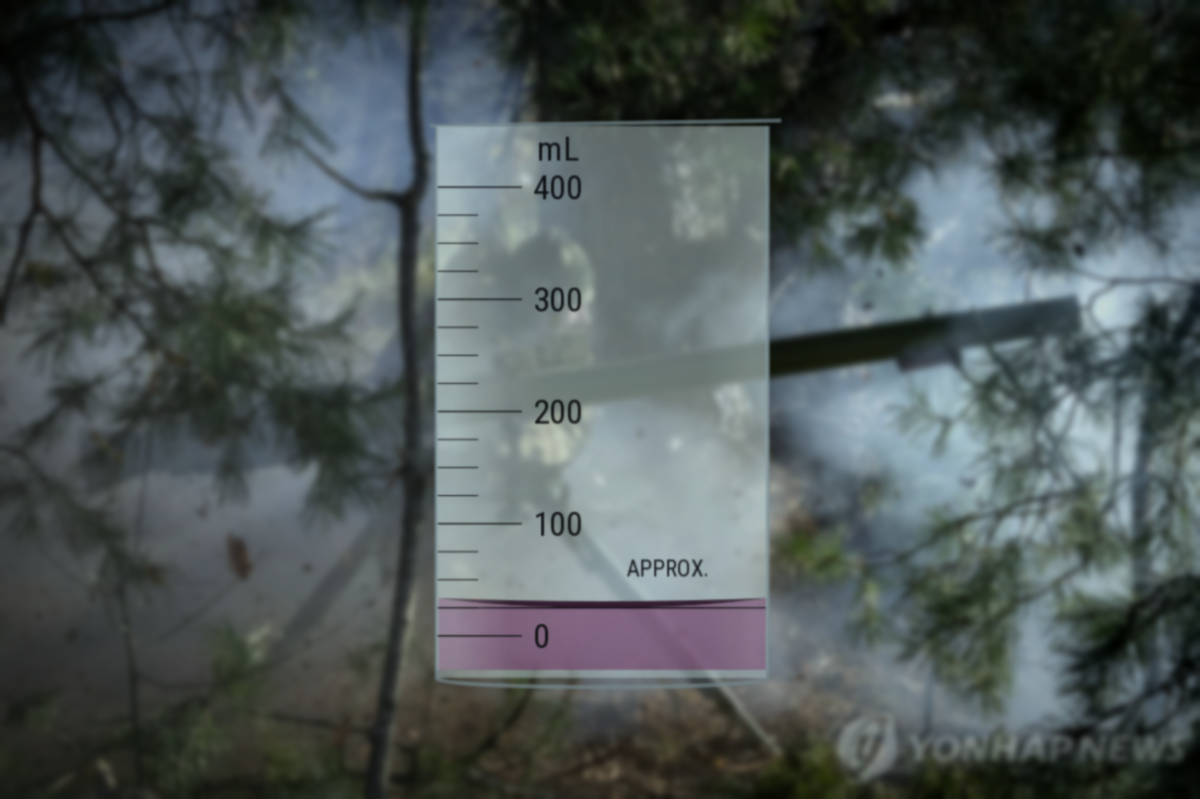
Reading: mL 25
